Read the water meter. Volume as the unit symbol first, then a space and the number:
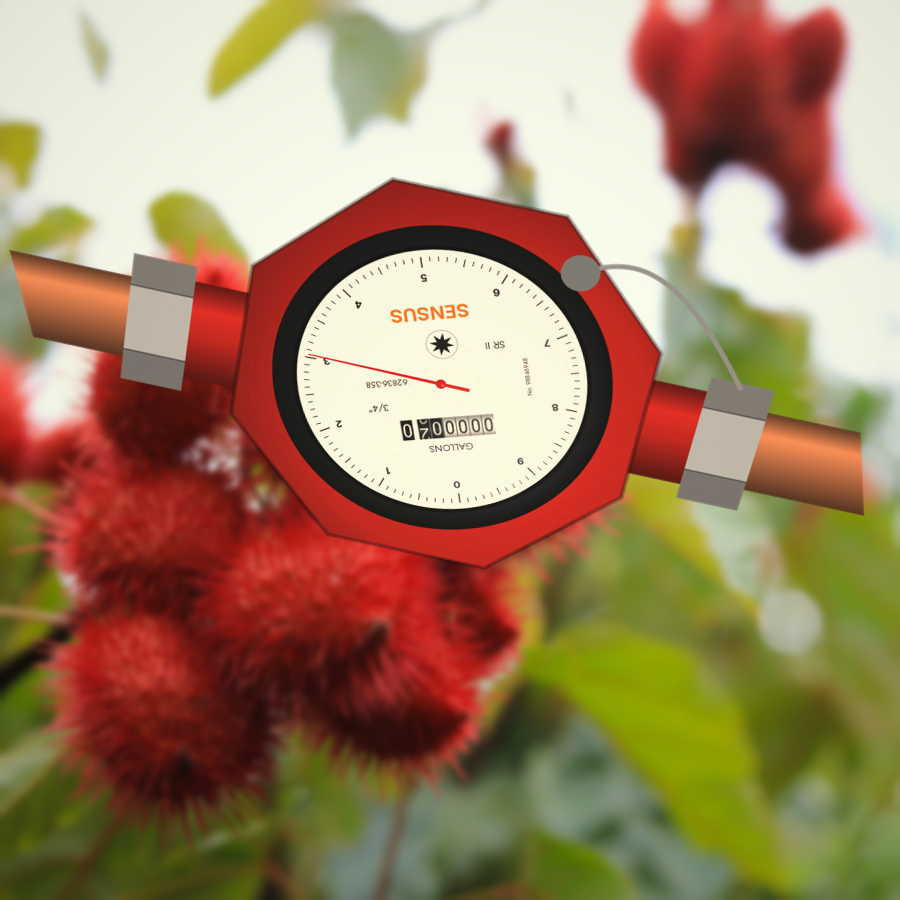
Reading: gal 23.0
